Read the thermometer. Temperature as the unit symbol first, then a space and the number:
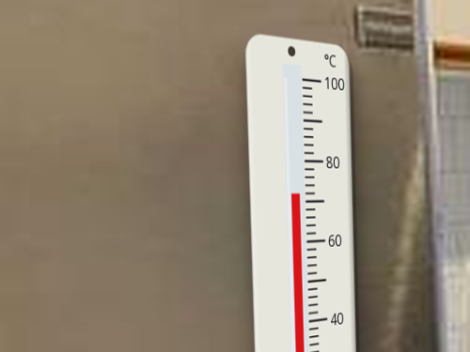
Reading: °C 72
